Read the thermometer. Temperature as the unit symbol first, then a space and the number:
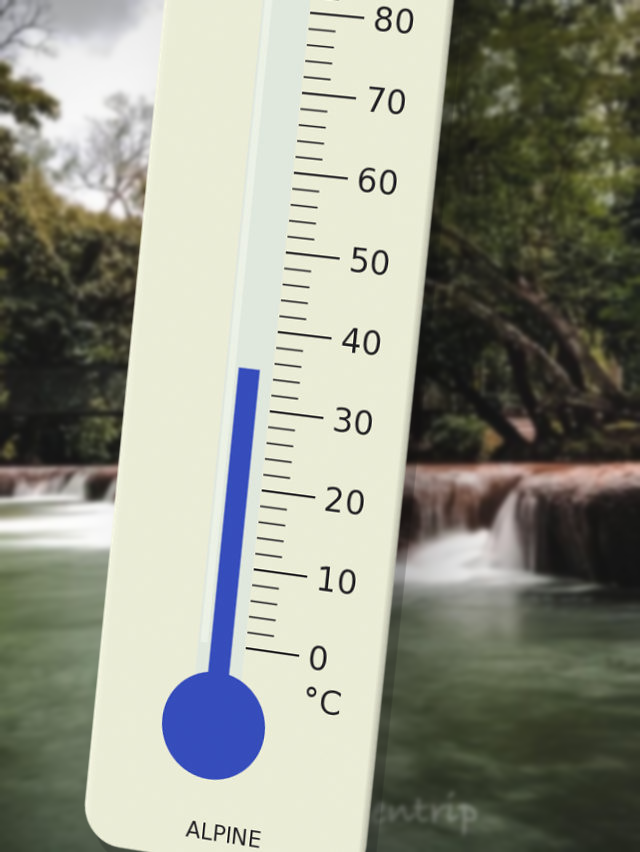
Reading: °C 35
